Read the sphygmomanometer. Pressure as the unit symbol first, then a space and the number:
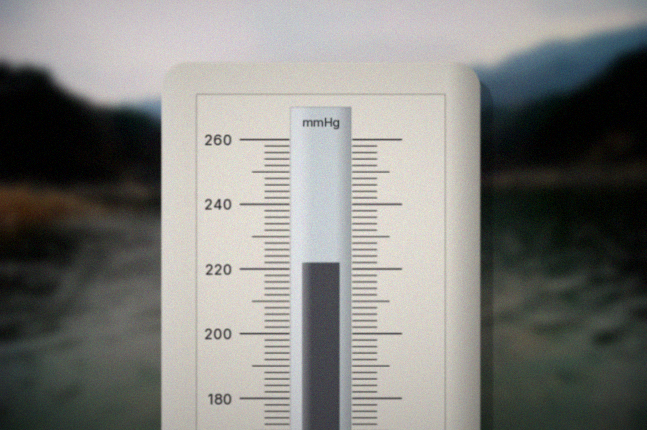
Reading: mmHg 222
